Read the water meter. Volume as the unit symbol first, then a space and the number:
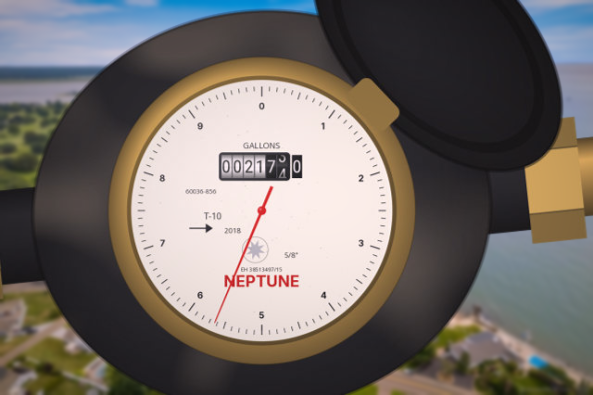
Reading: gal 21735.6
